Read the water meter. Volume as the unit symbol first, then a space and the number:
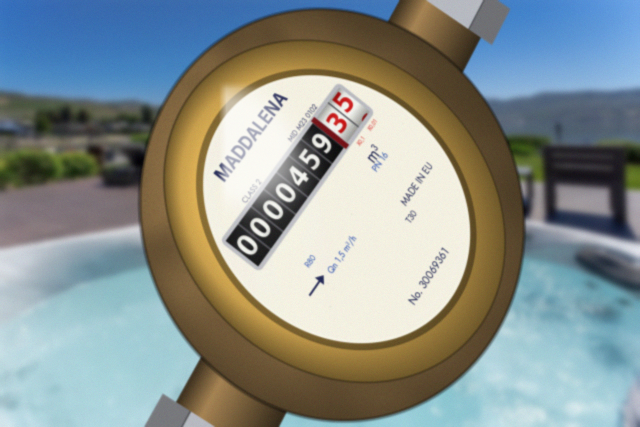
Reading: m³ 459.35
